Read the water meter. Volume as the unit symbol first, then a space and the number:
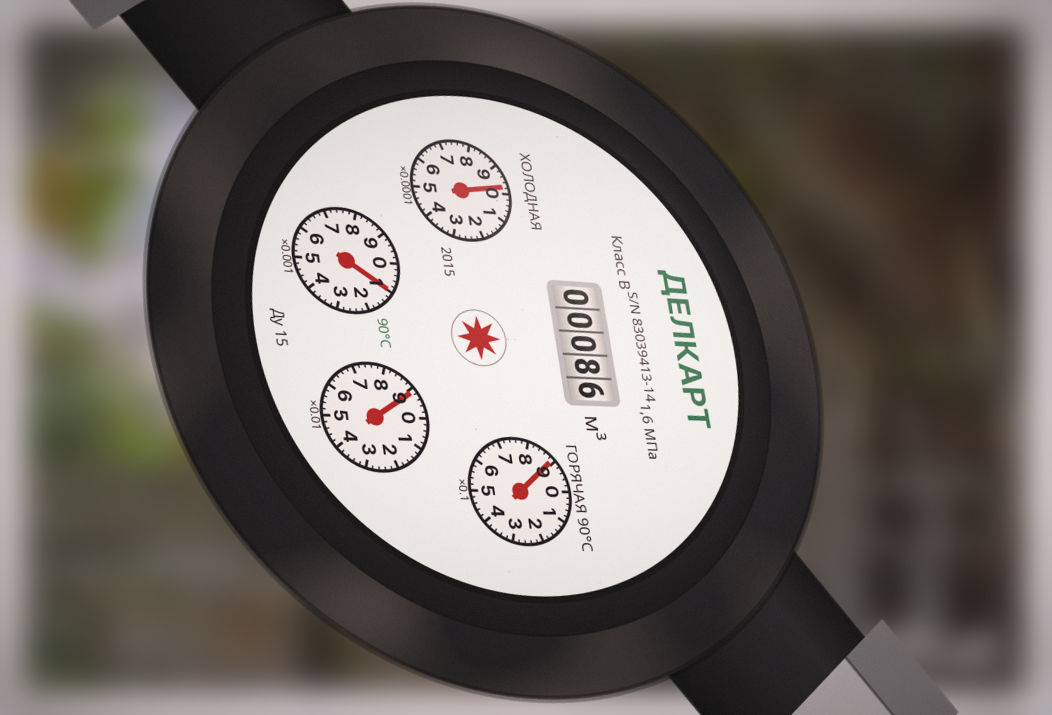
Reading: m³ 86.8909
